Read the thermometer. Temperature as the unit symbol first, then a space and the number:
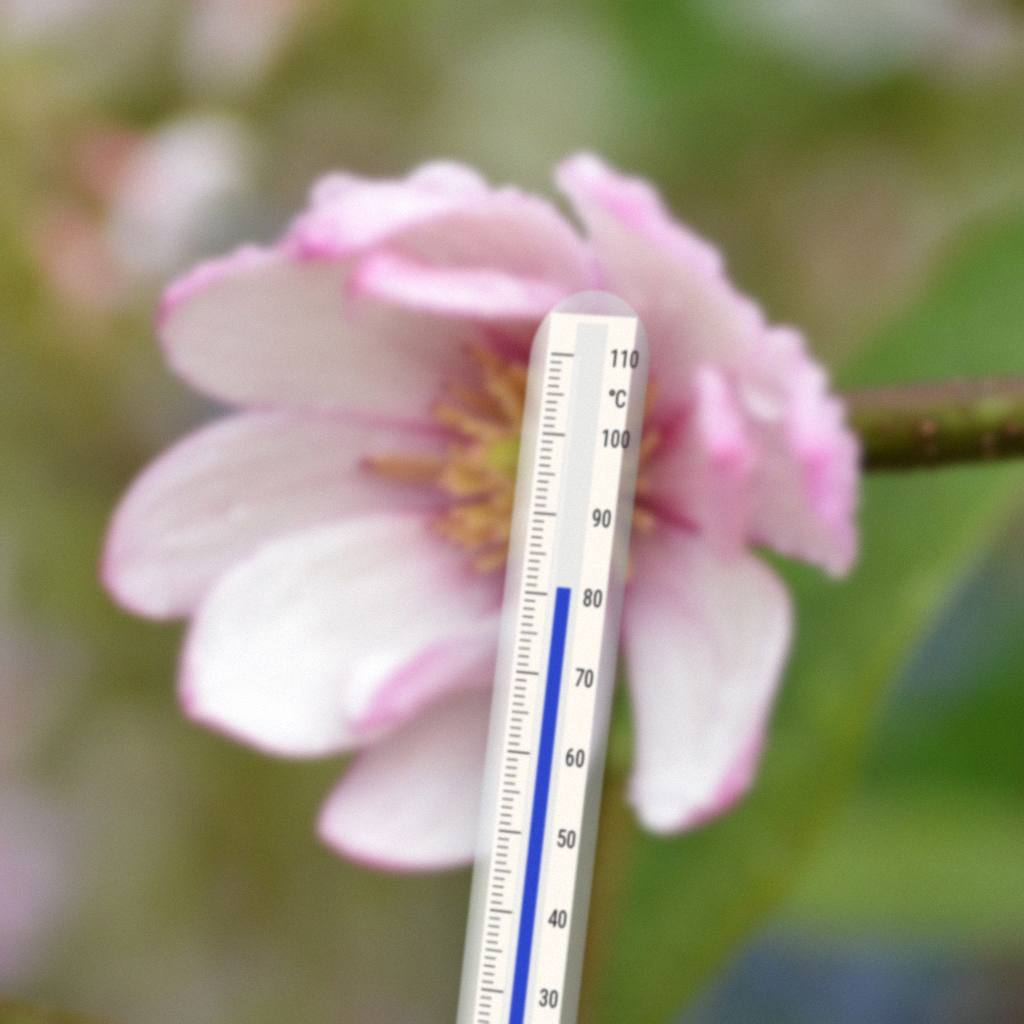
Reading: °C 81
